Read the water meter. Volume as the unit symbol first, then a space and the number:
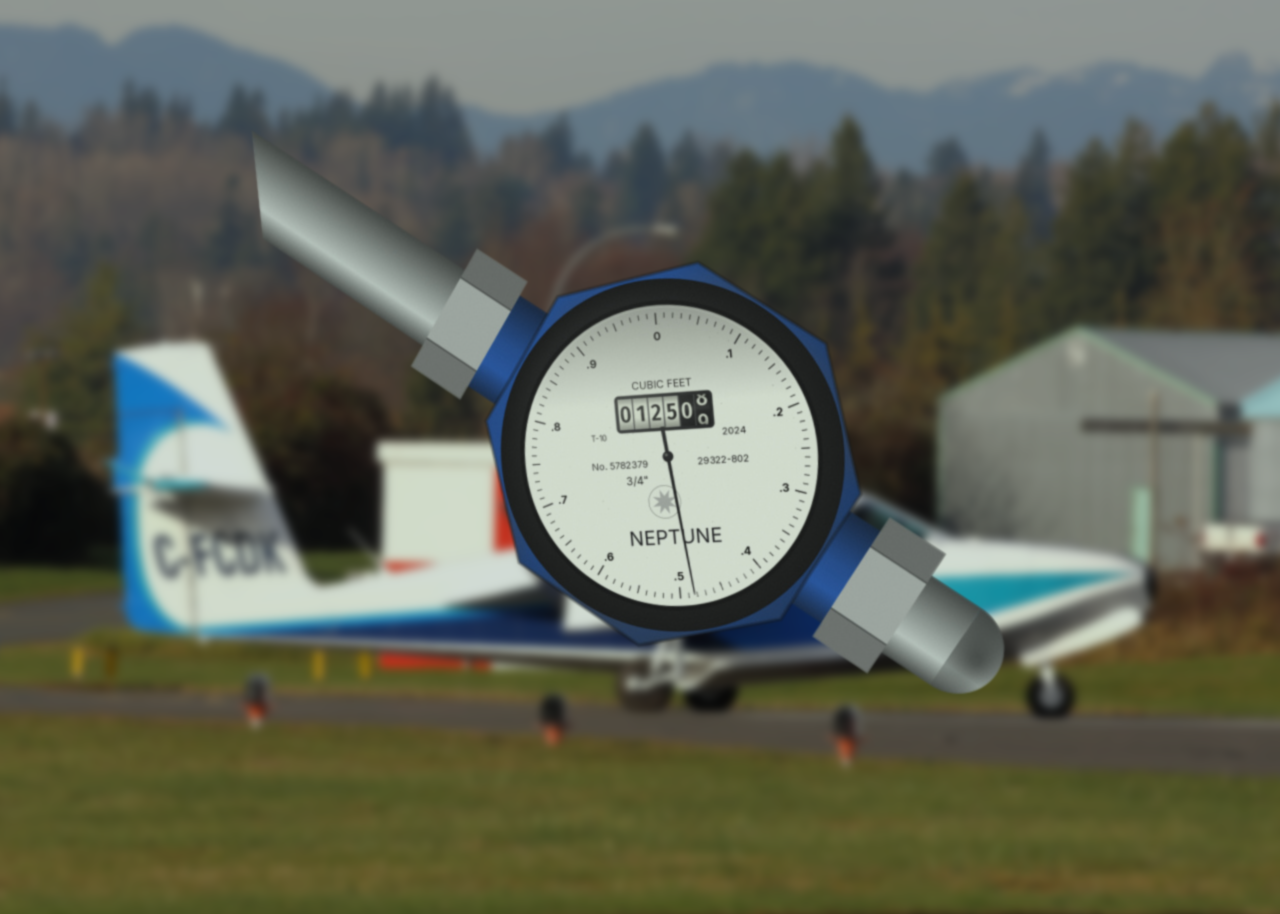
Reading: ft³ 12508.48
